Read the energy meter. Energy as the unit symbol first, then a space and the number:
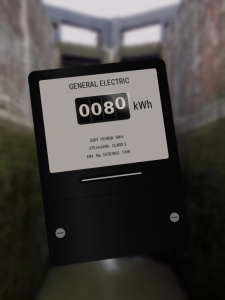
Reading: kWh 80
